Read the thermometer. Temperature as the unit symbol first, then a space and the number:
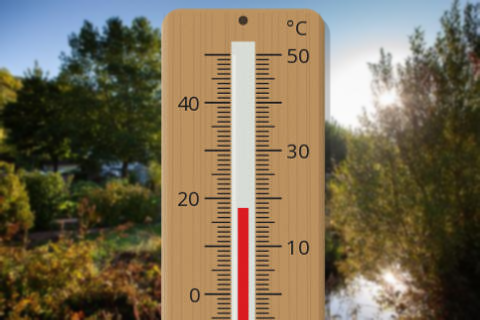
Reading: °C 18
